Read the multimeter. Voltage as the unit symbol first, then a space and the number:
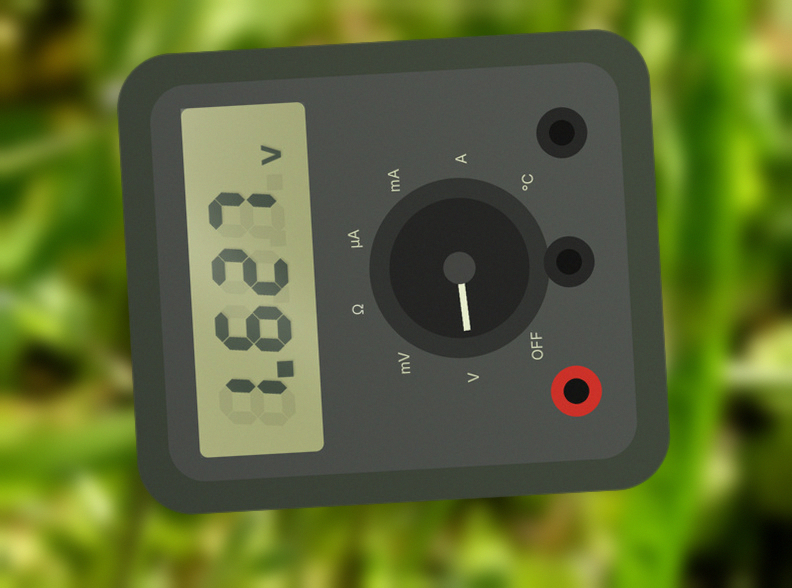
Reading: V 1.627
